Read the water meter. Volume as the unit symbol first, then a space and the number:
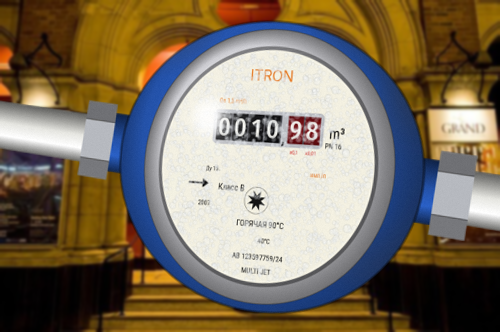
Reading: m³ 10.98
